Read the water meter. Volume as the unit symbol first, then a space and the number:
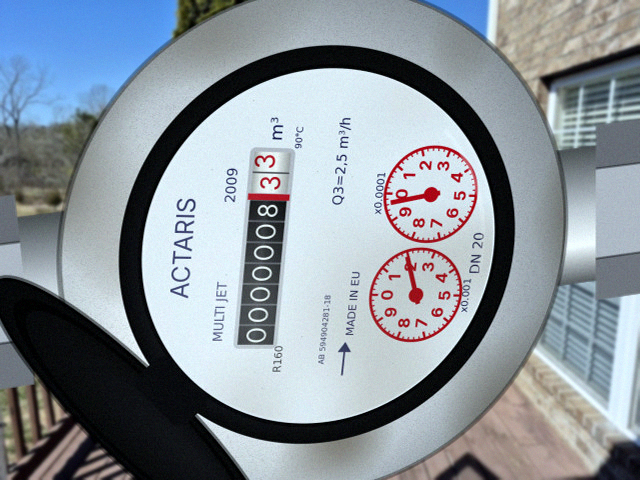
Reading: m³ 8.3319
